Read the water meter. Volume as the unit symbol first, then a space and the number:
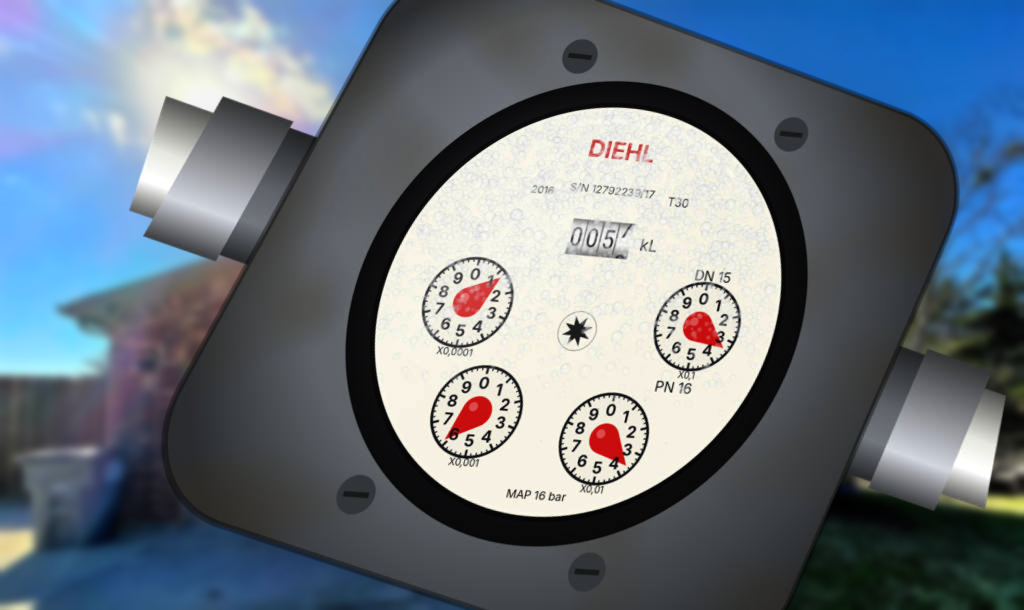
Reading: kL 57.3361
